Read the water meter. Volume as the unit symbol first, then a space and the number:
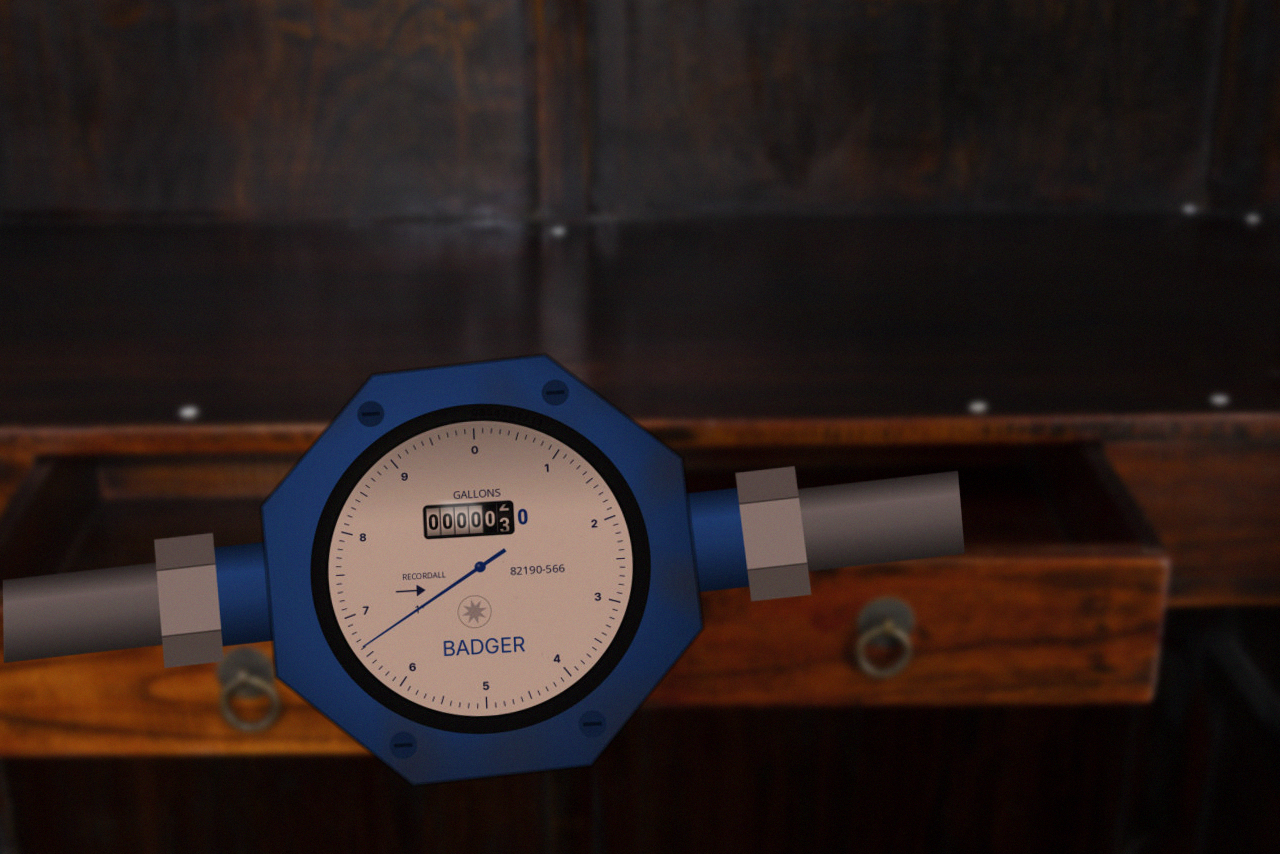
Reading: gal 26.6
